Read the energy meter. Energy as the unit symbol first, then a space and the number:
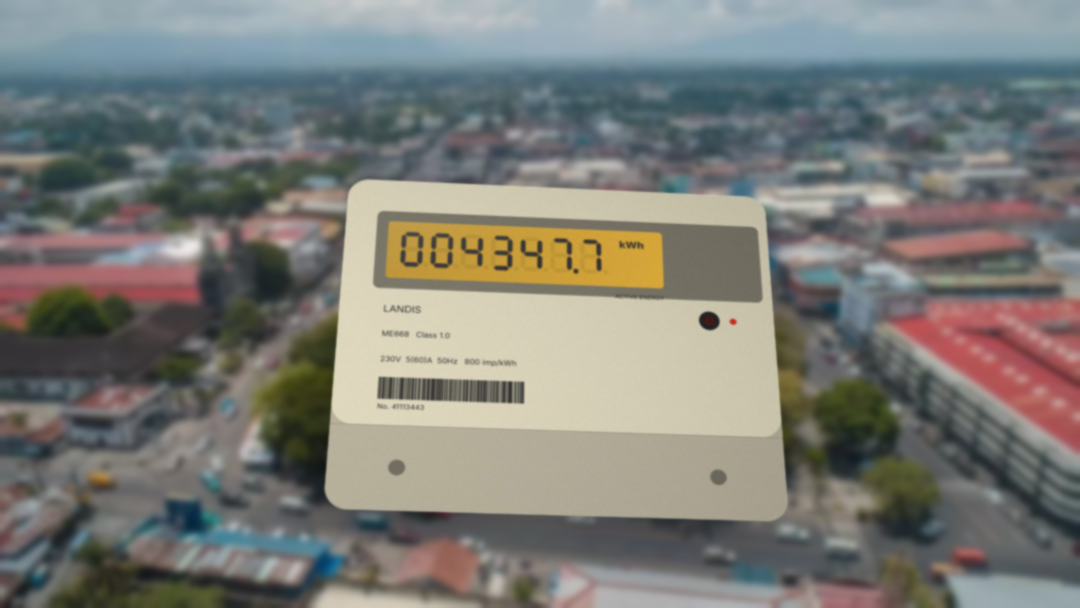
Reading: kWh 4347.7
